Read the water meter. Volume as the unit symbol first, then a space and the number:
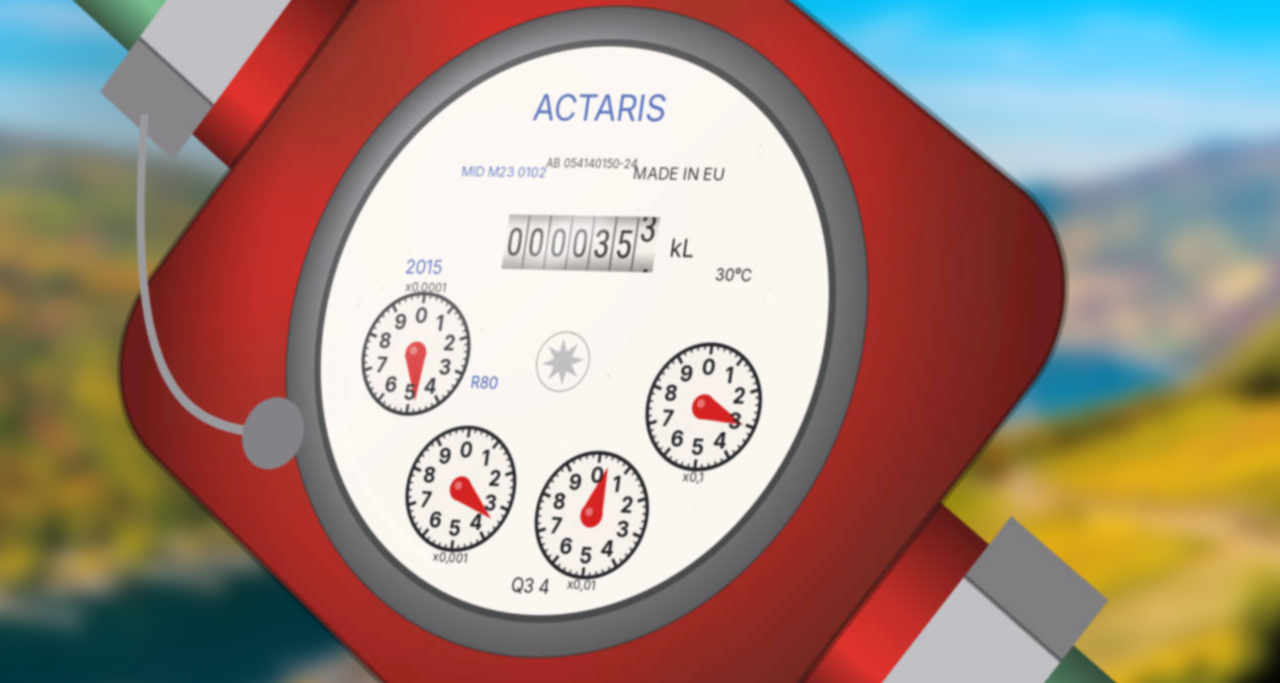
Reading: kL 353.3034
